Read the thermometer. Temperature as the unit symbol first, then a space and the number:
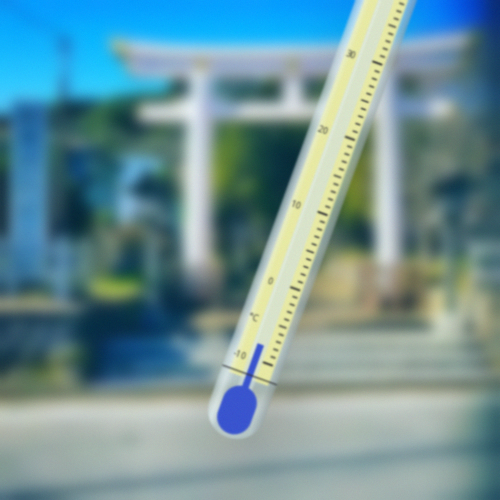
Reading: °C -8
